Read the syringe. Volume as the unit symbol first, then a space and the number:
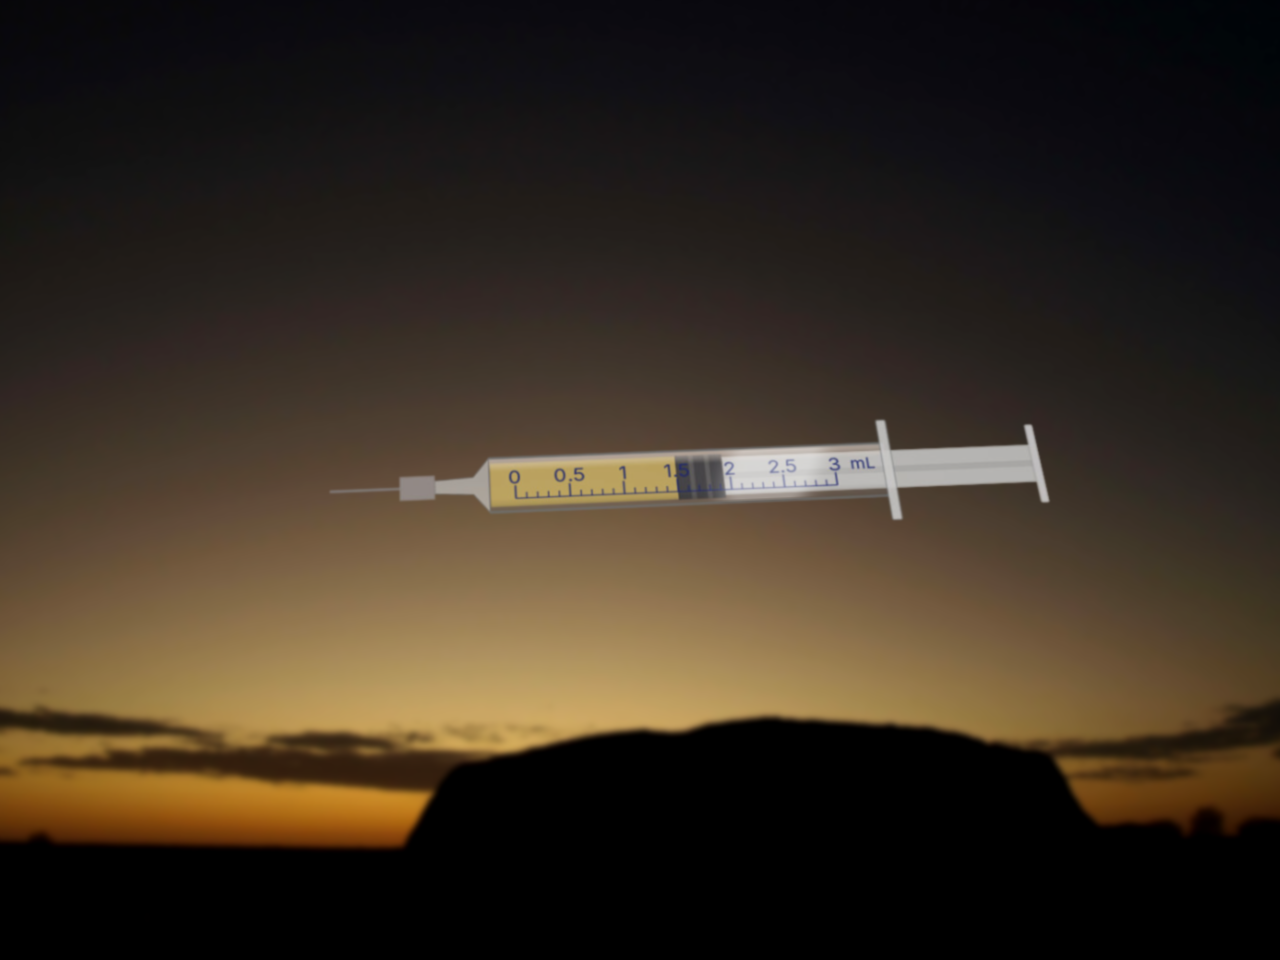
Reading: mL 1.5
